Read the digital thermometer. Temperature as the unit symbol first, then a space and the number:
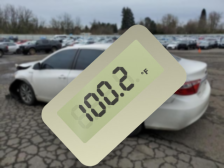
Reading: °F 100.2
